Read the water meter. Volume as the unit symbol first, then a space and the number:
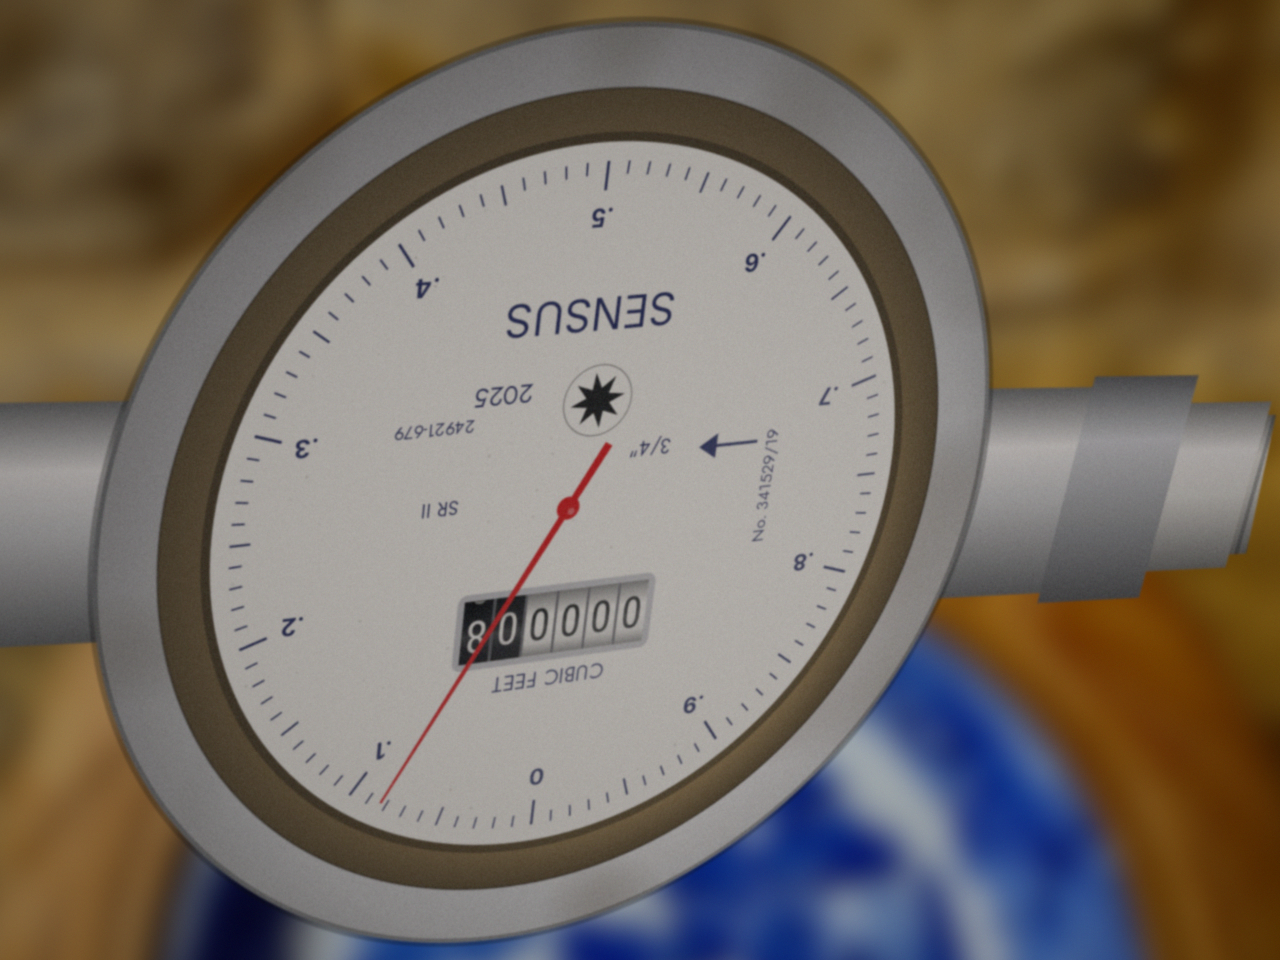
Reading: ft³ 8.08
